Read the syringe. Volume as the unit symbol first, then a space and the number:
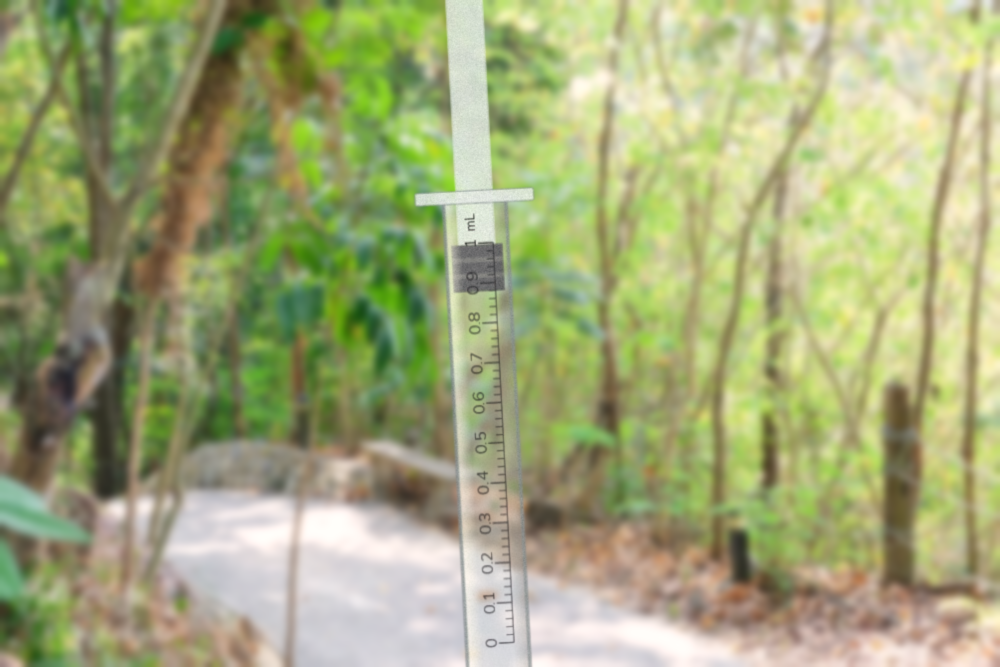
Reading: mL 0.88
